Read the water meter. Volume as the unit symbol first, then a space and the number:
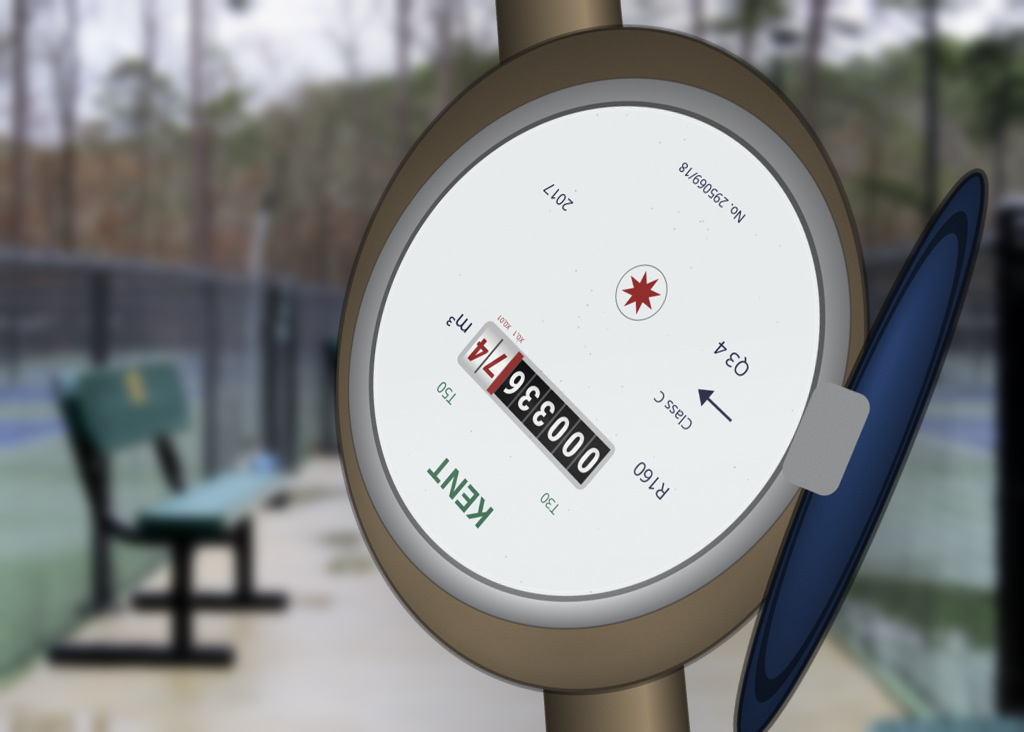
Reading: m³ 336.74
